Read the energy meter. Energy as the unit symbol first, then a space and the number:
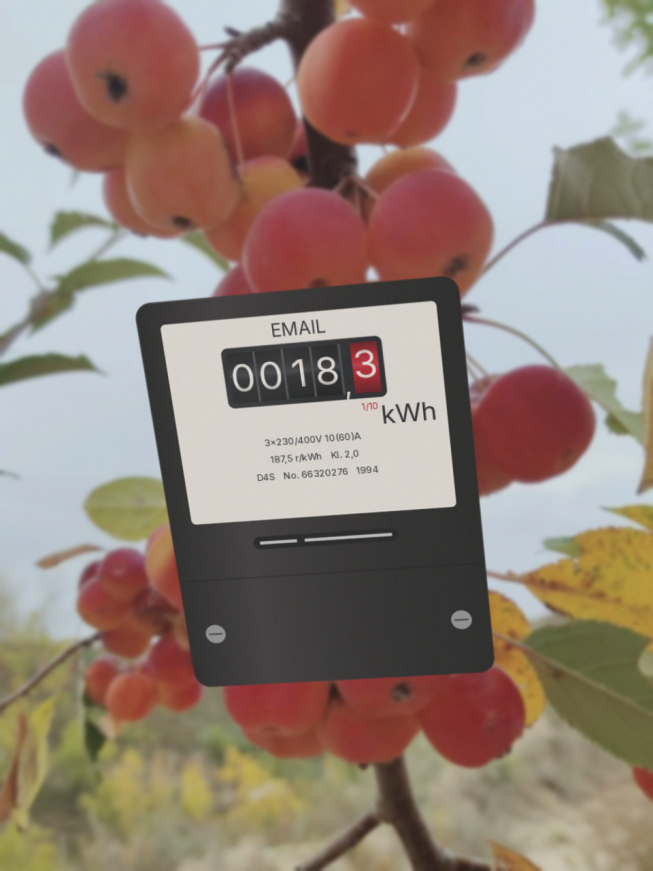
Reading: kWh 18.3
